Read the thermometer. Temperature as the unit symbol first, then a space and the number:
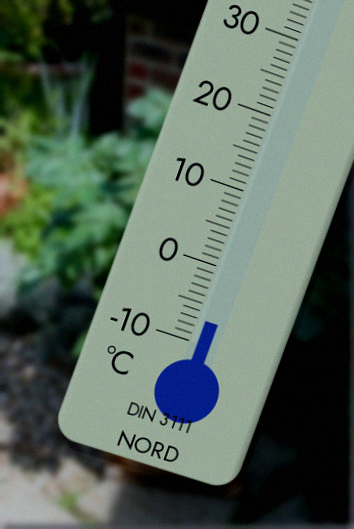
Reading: °C -7
